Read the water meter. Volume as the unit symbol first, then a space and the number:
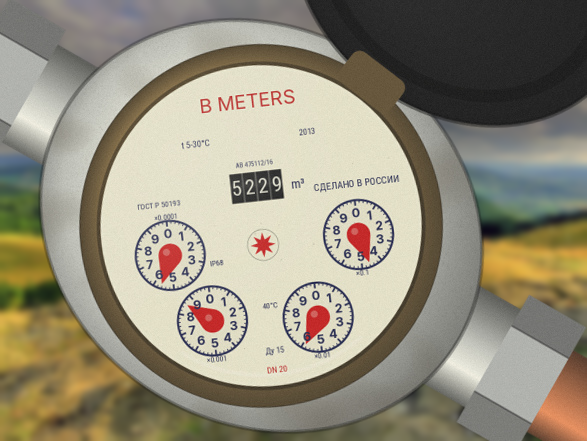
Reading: m³ 5229.4585
